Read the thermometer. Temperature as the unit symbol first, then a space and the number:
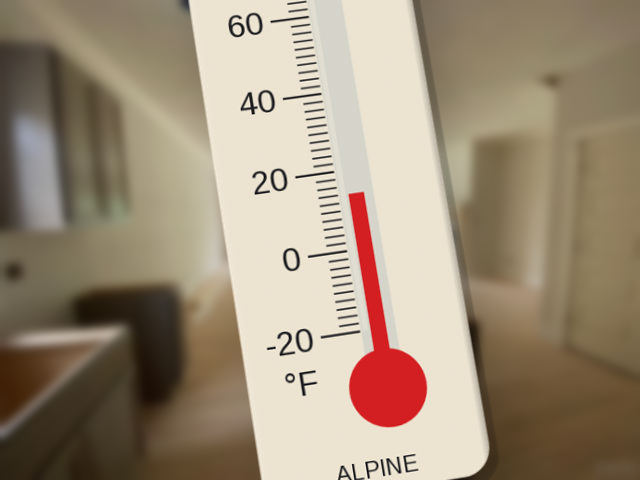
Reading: °F 14
